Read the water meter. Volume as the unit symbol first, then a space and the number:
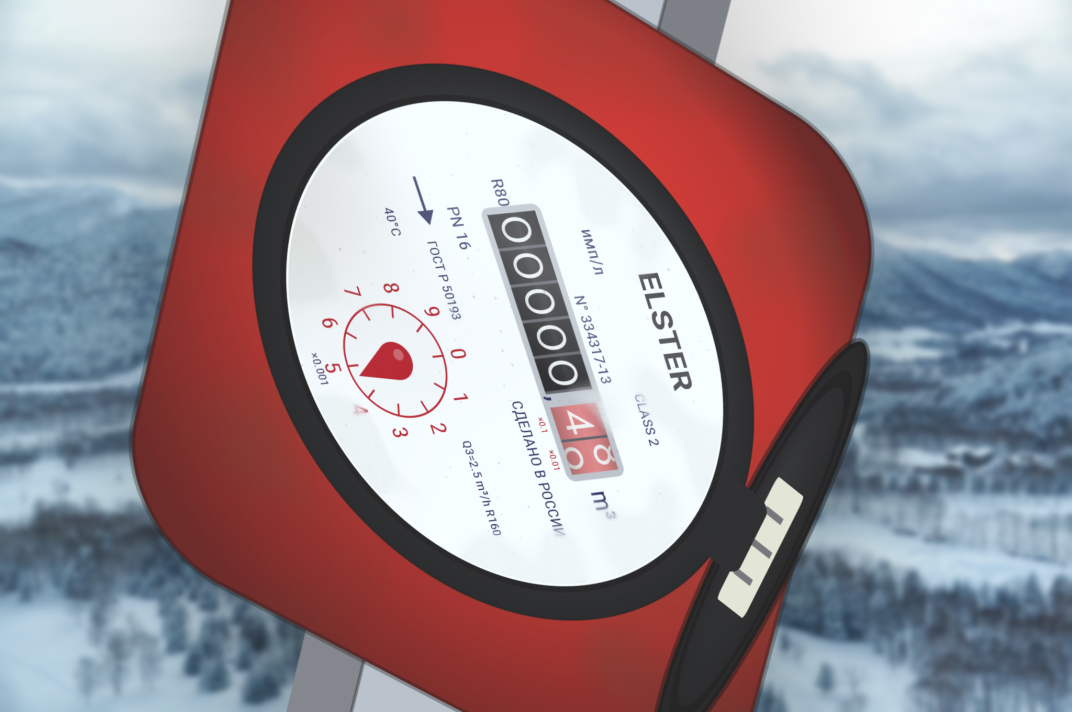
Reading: m³ 0.484
